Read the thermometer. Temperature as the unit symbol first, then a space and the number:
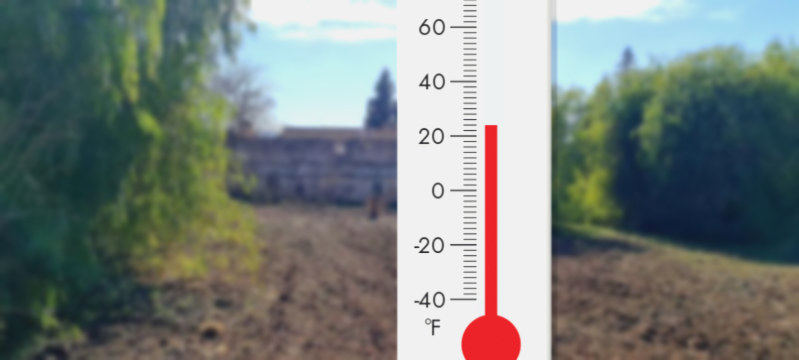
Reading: °F 24
